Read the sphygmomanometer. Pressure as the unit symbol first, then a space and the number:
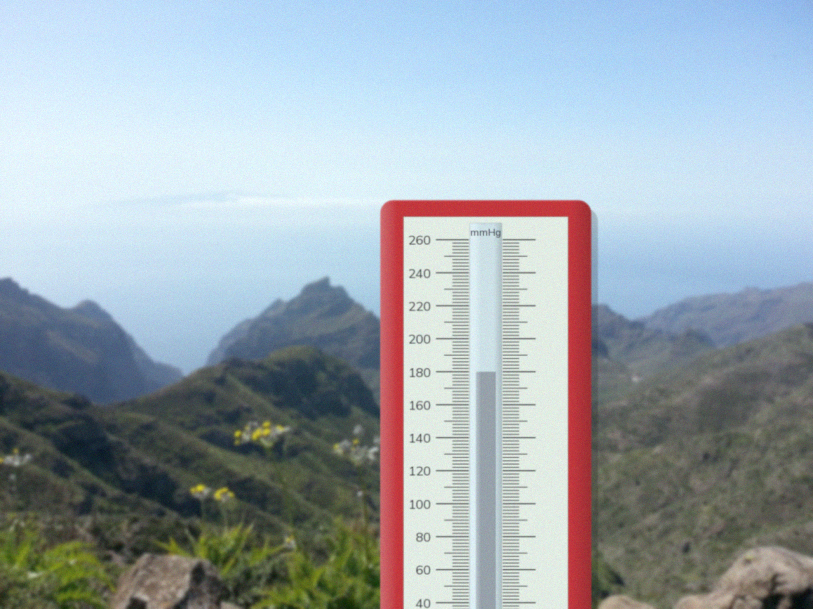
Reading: mmHg 180
